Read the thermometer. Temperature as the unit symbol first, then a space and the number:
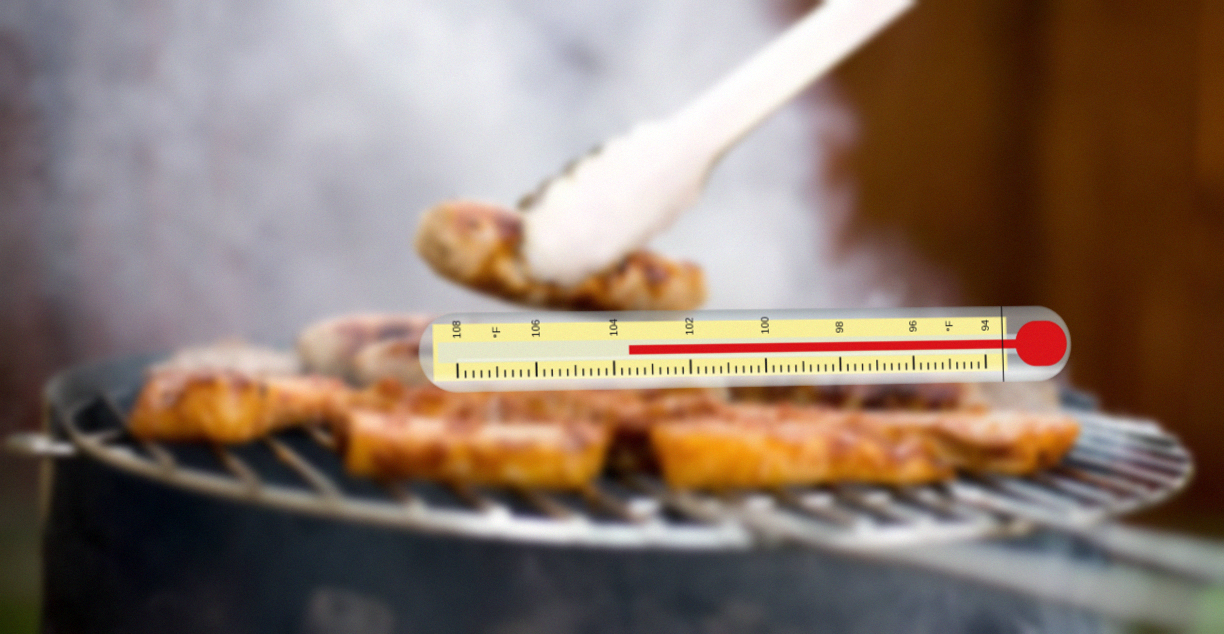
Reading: °F 103.6
